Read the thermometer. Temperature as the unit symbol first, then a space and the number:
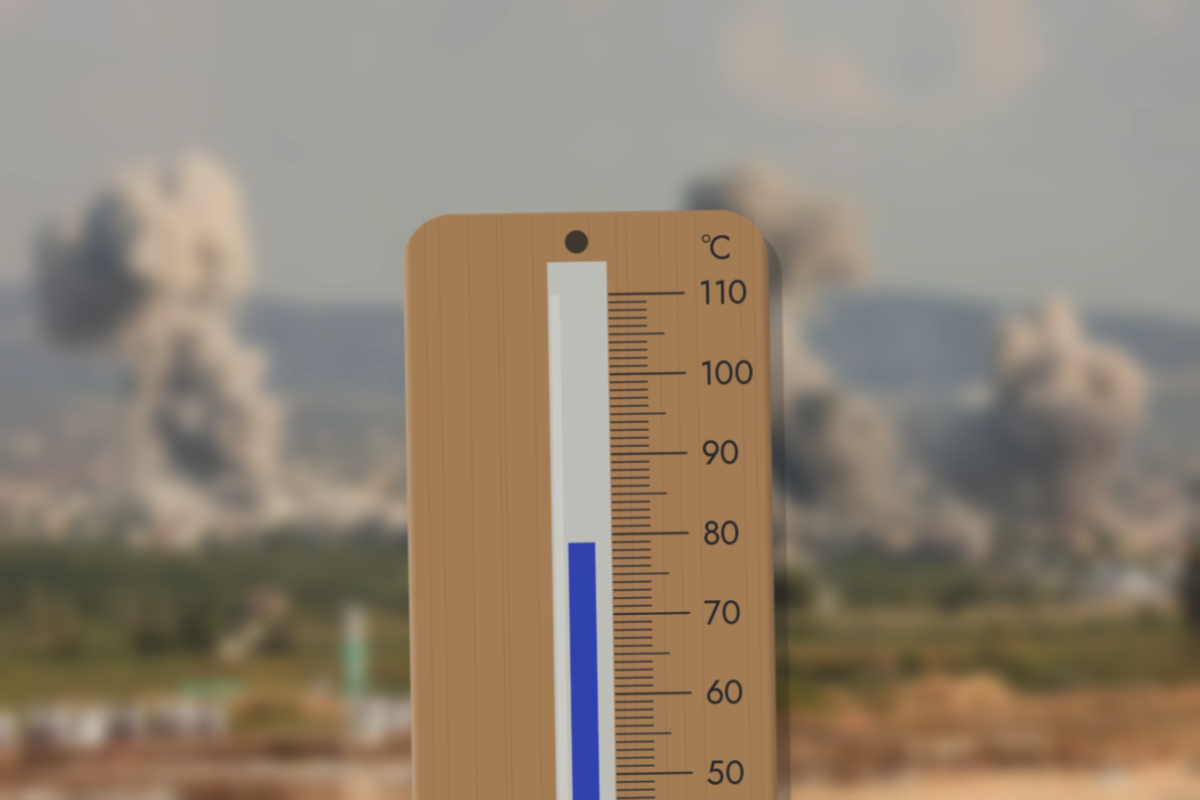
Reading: °C 79
